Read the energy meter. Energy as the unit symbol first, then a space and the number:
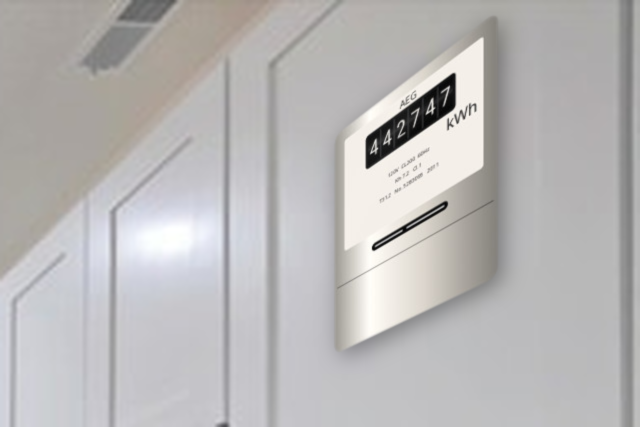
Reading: kWh 442747
